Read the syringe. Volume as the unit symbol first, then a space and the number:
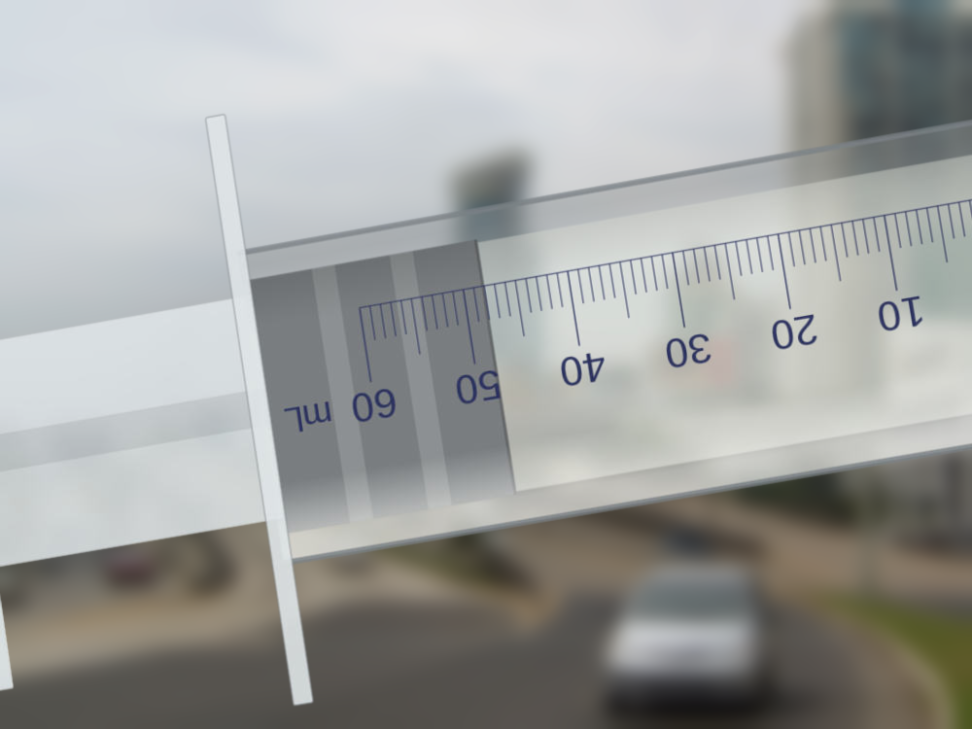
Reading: mL 48
